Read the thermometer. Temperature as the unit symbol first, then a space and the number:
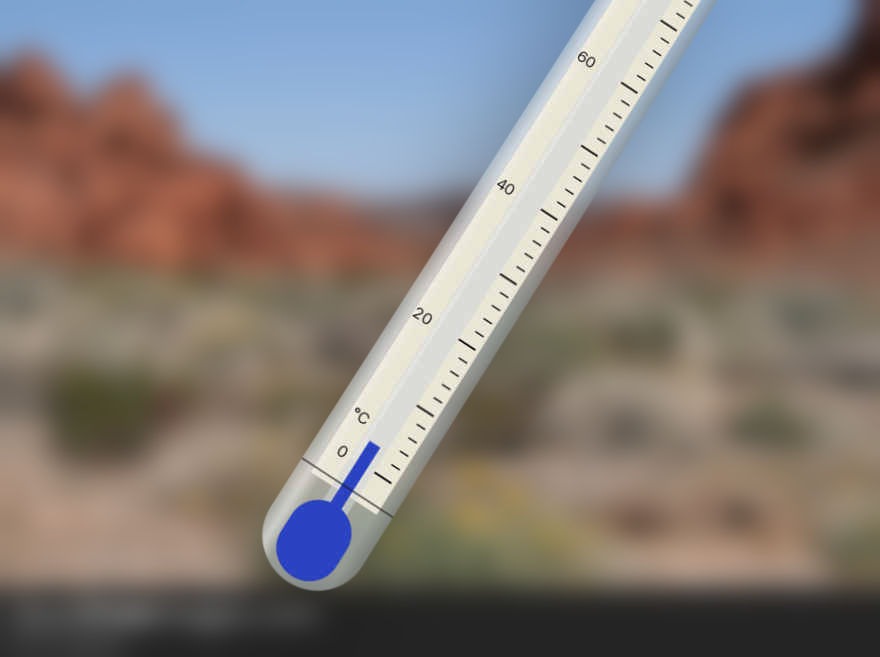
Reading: °C 3
